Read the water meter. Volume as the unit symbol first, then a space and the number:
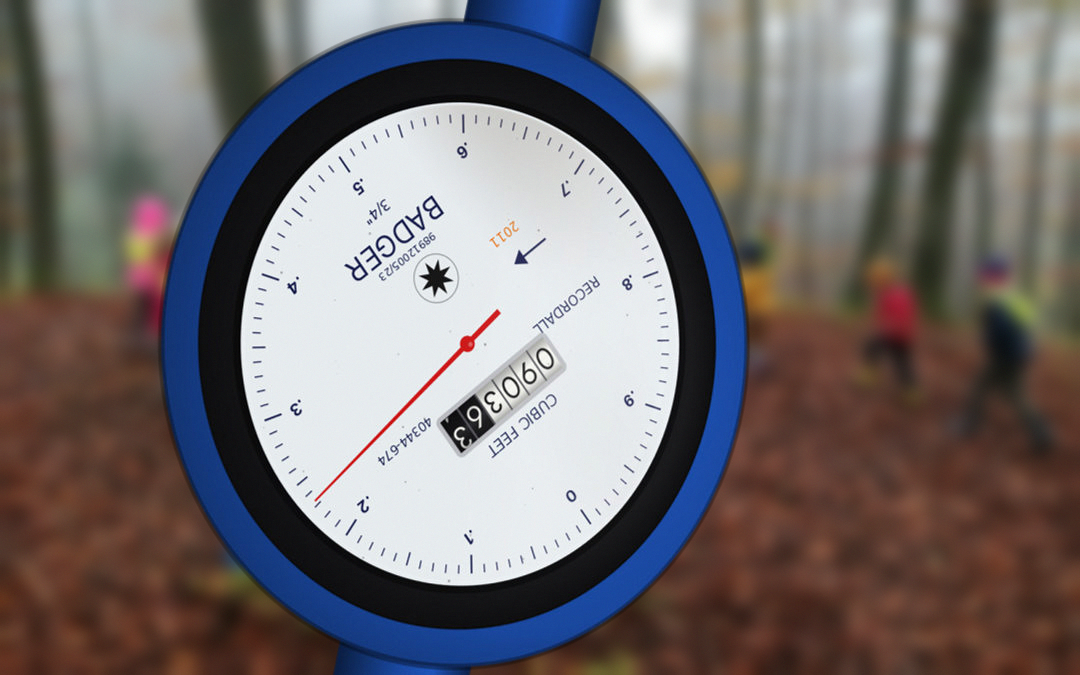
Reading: ft³ 90363.23
